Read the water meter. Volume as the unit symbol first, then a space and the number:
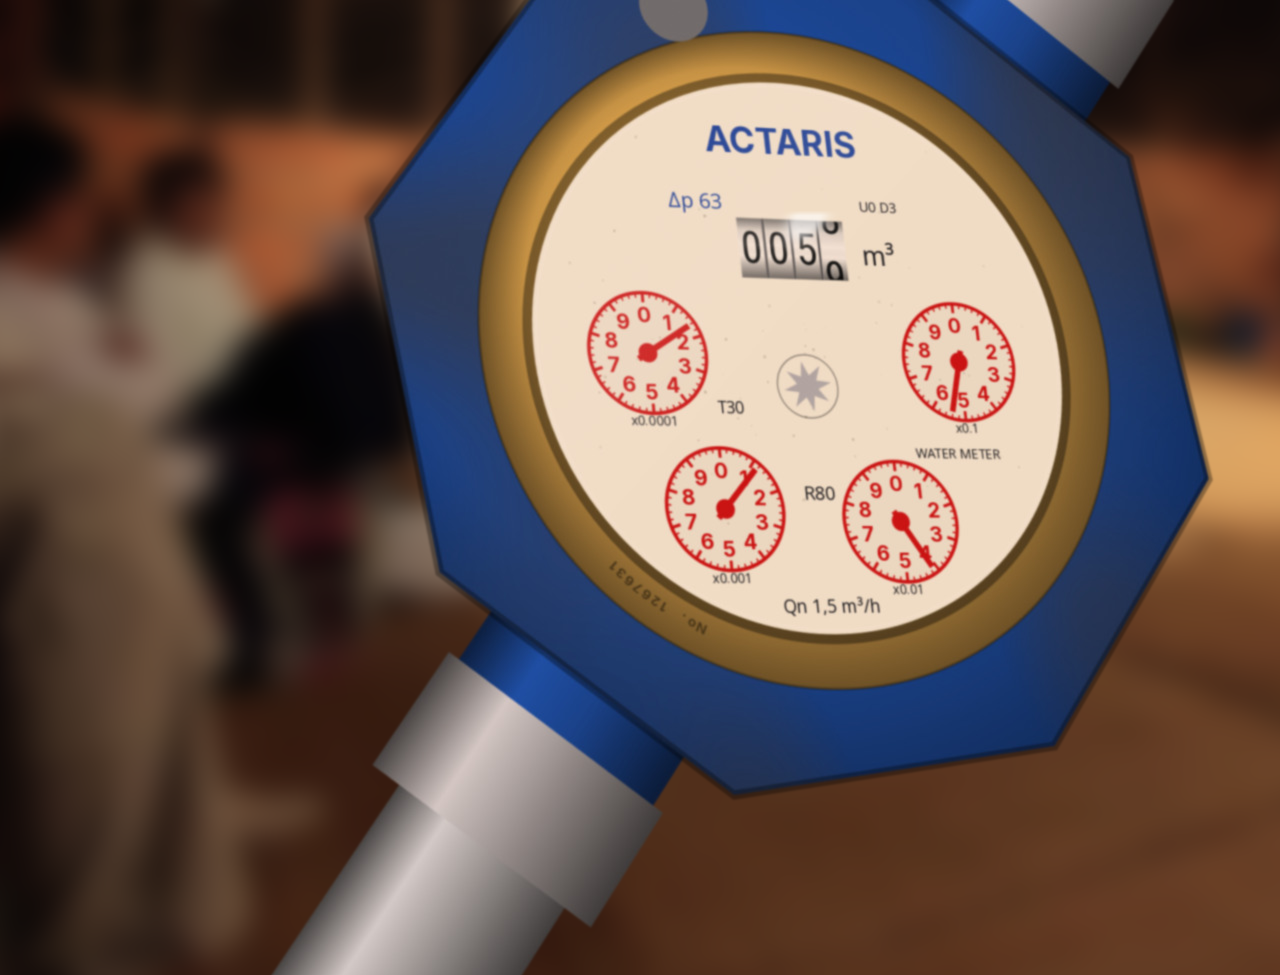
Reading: m³ 58.5411
